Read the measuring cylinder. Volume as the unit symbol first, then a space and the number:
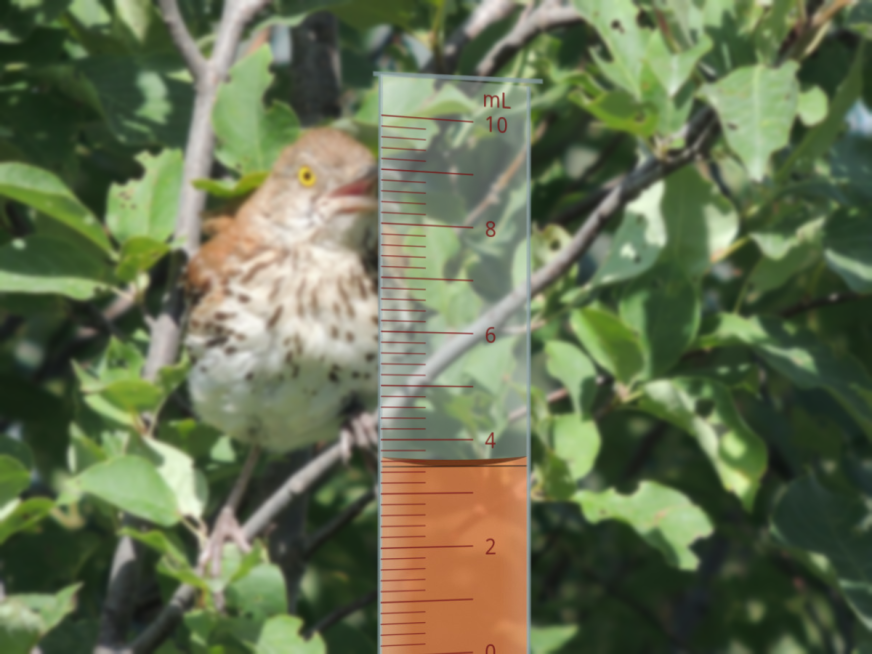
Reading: mL 3.5
